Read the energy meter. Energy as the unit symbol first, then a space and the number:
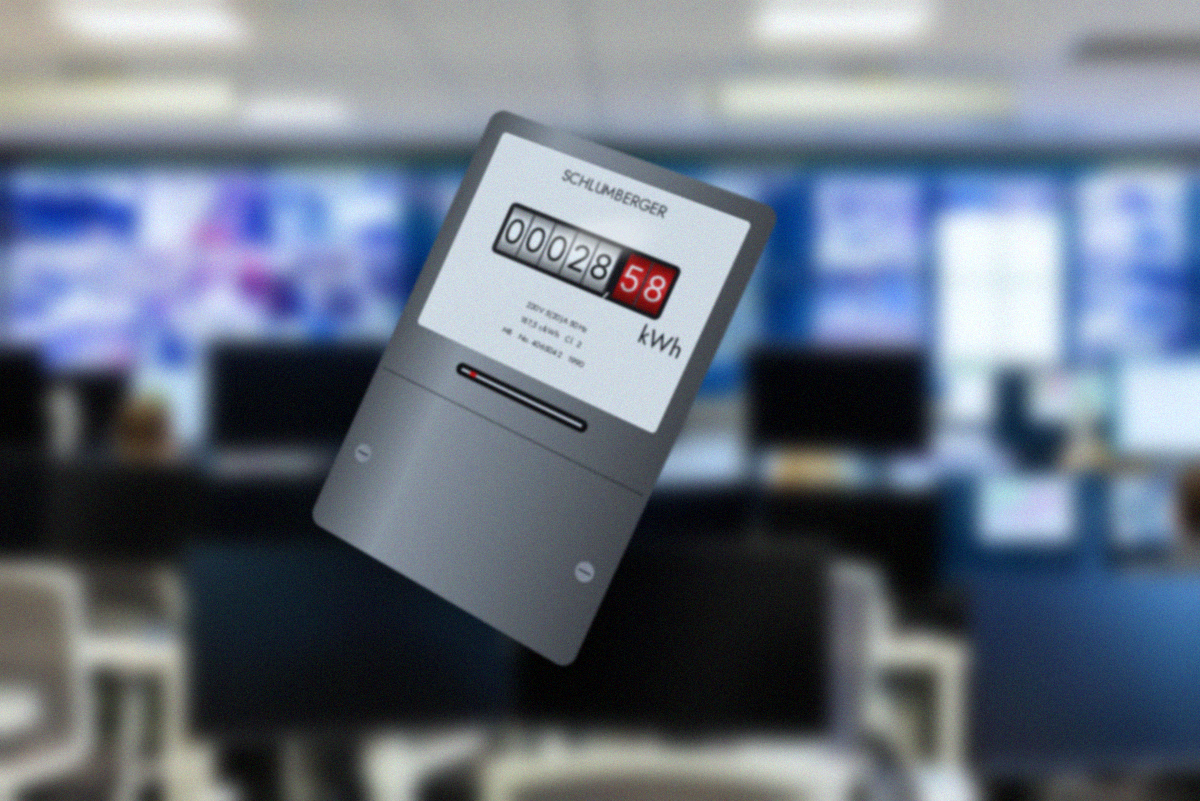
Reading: kWh 28.58
